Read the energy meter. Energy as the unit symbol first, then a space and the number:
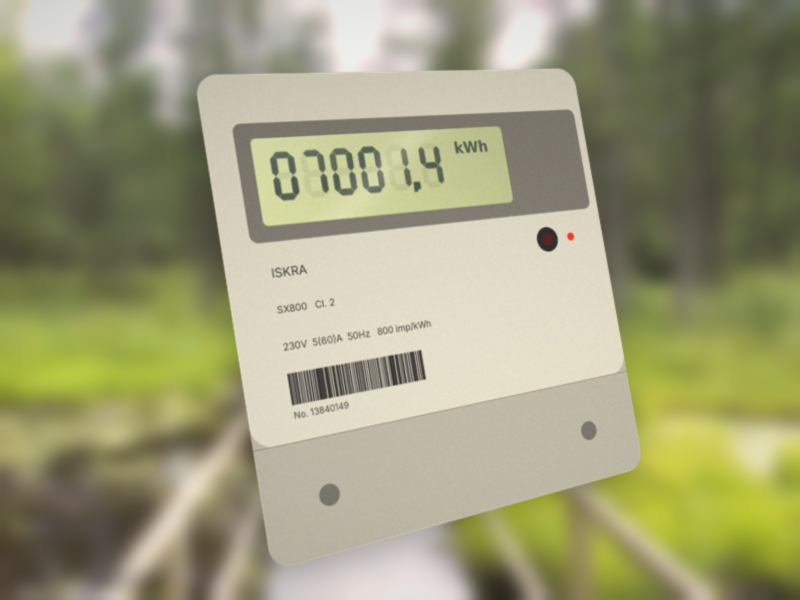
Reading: kWh 7001.4
